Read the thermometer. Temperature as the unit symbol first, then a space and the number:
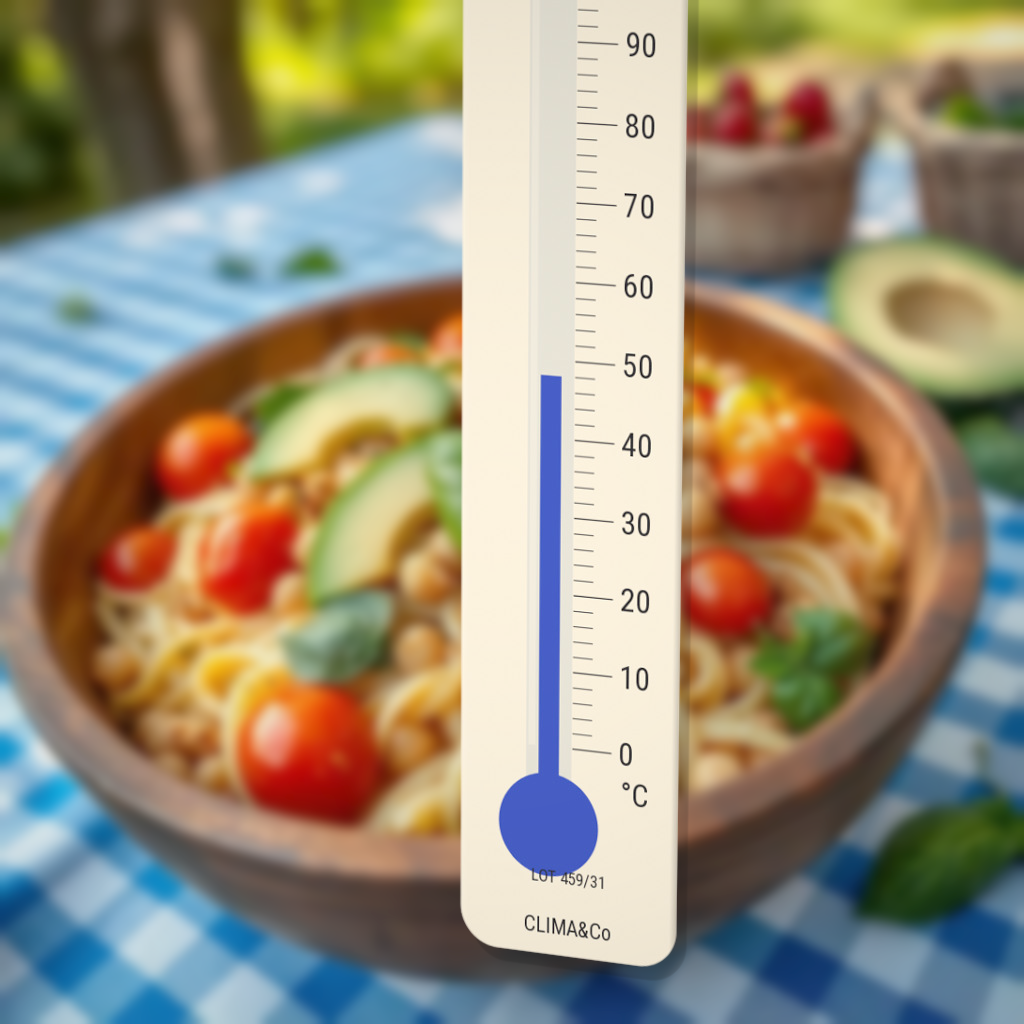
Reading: °C 48
